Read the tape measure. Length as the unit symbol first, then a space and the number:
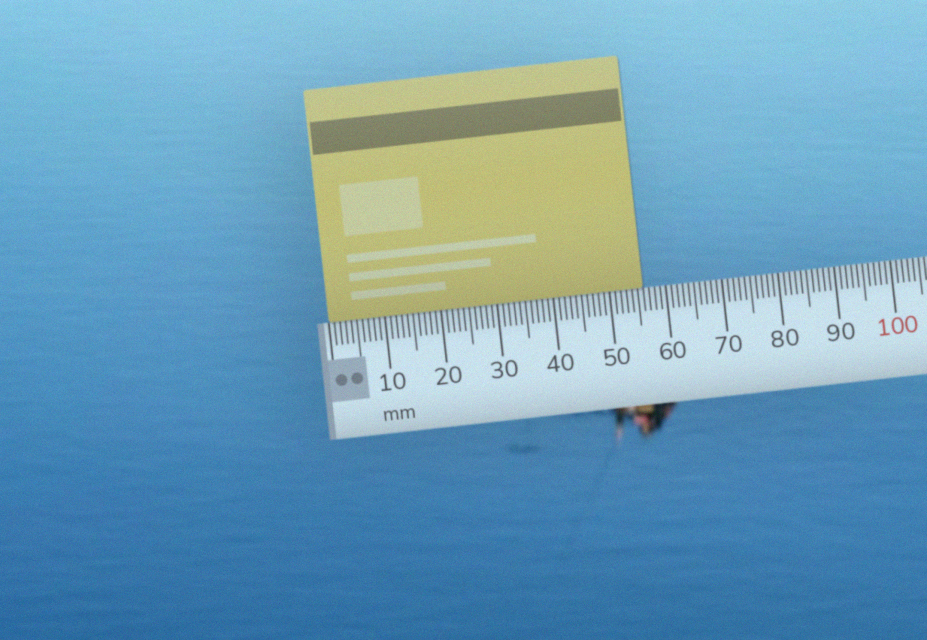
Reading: mm 56
